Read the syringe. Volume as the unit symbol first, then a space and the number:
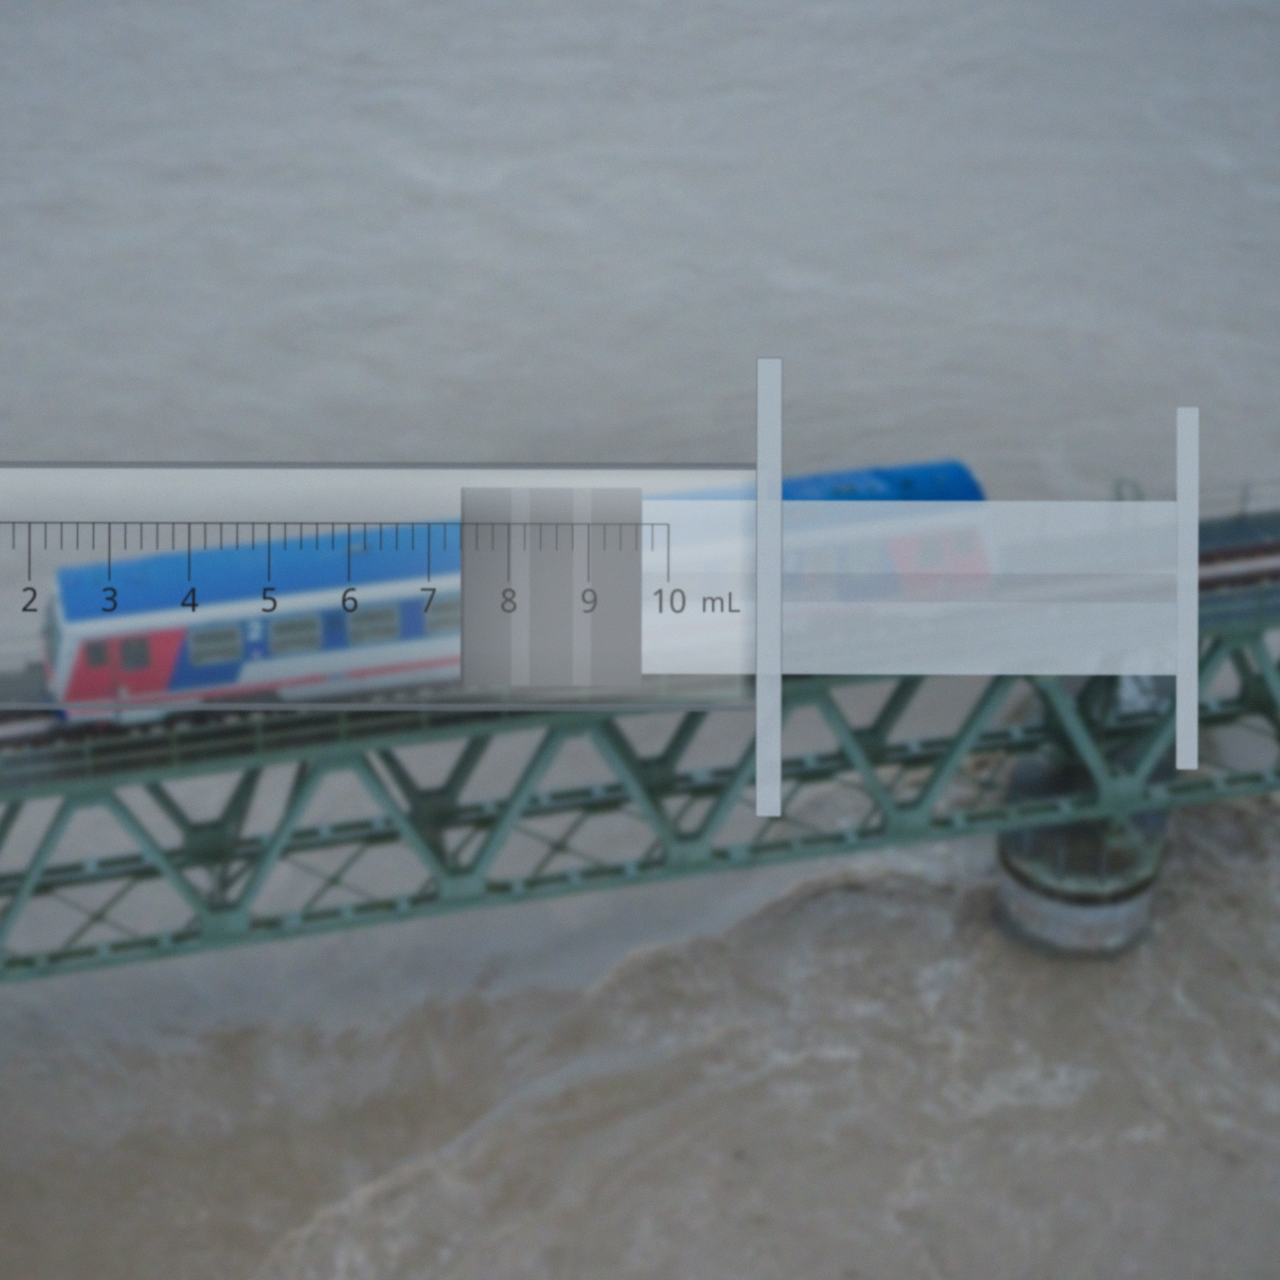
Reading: mL 7.4
